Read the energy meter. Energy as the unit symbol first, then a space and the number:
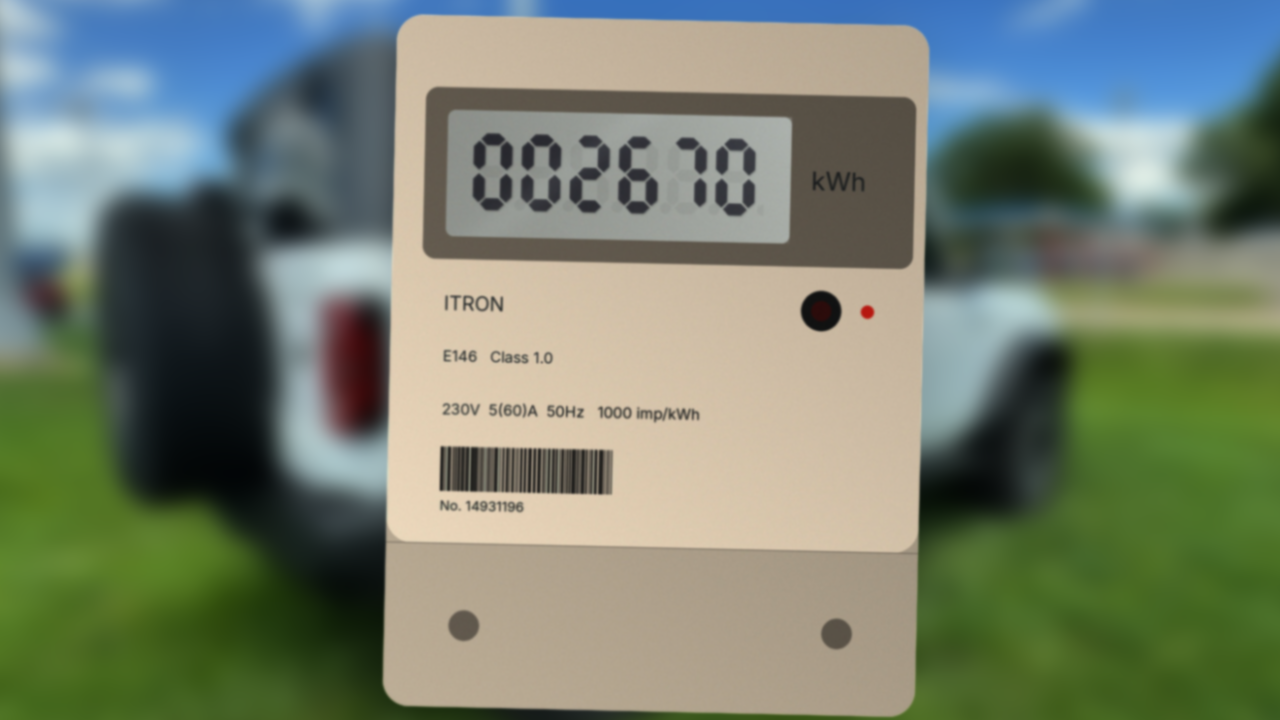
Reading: kWh 2670
